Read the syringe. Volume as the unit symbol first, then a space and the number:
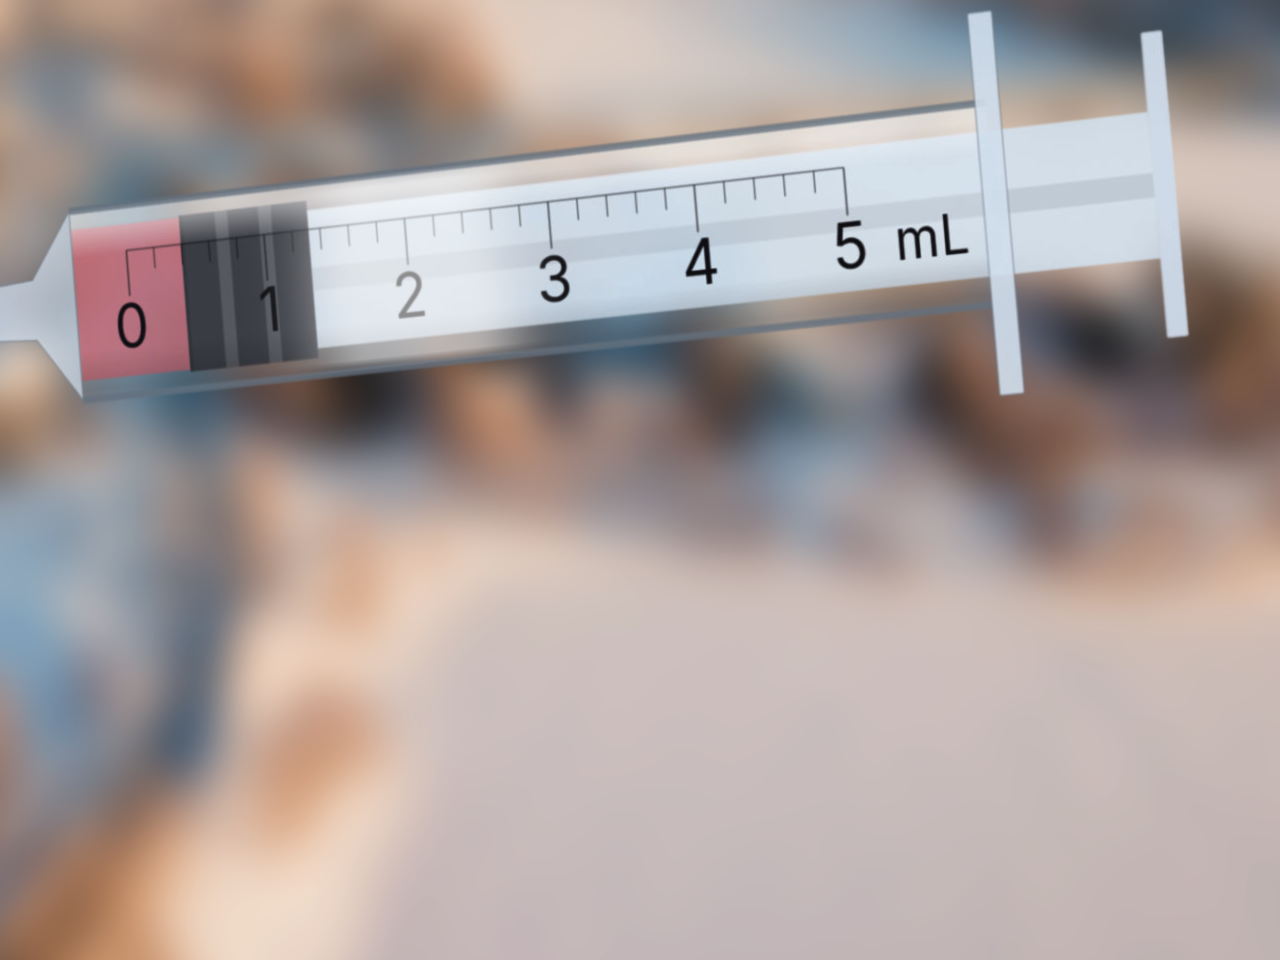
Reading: mL 0.4
